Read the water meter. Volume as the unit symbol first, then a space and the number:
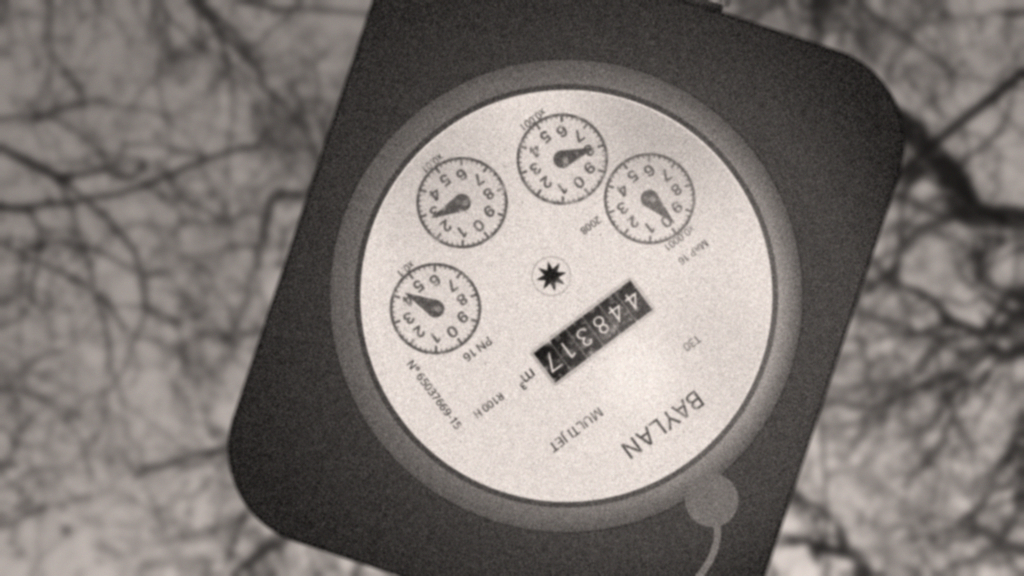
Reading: m³ 448317.4279
